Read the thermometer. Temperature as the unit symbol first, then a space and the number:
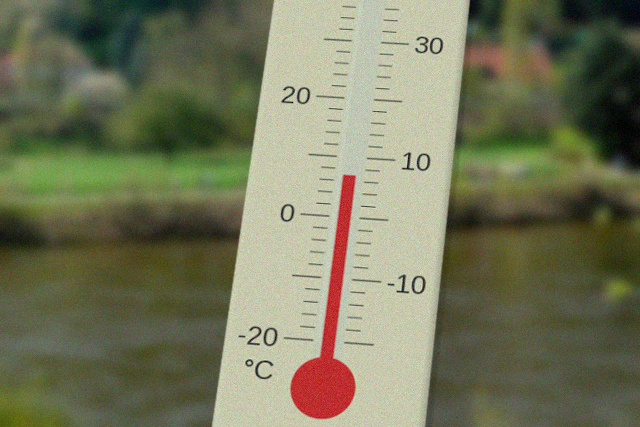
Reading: °C 7
